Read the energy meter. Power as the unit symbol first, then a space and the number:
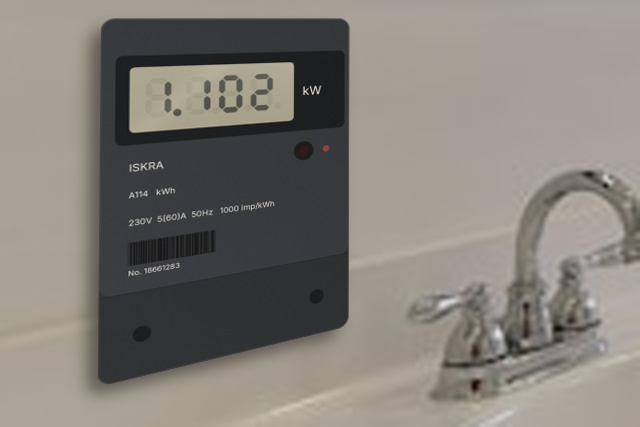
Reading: kW 1.102
